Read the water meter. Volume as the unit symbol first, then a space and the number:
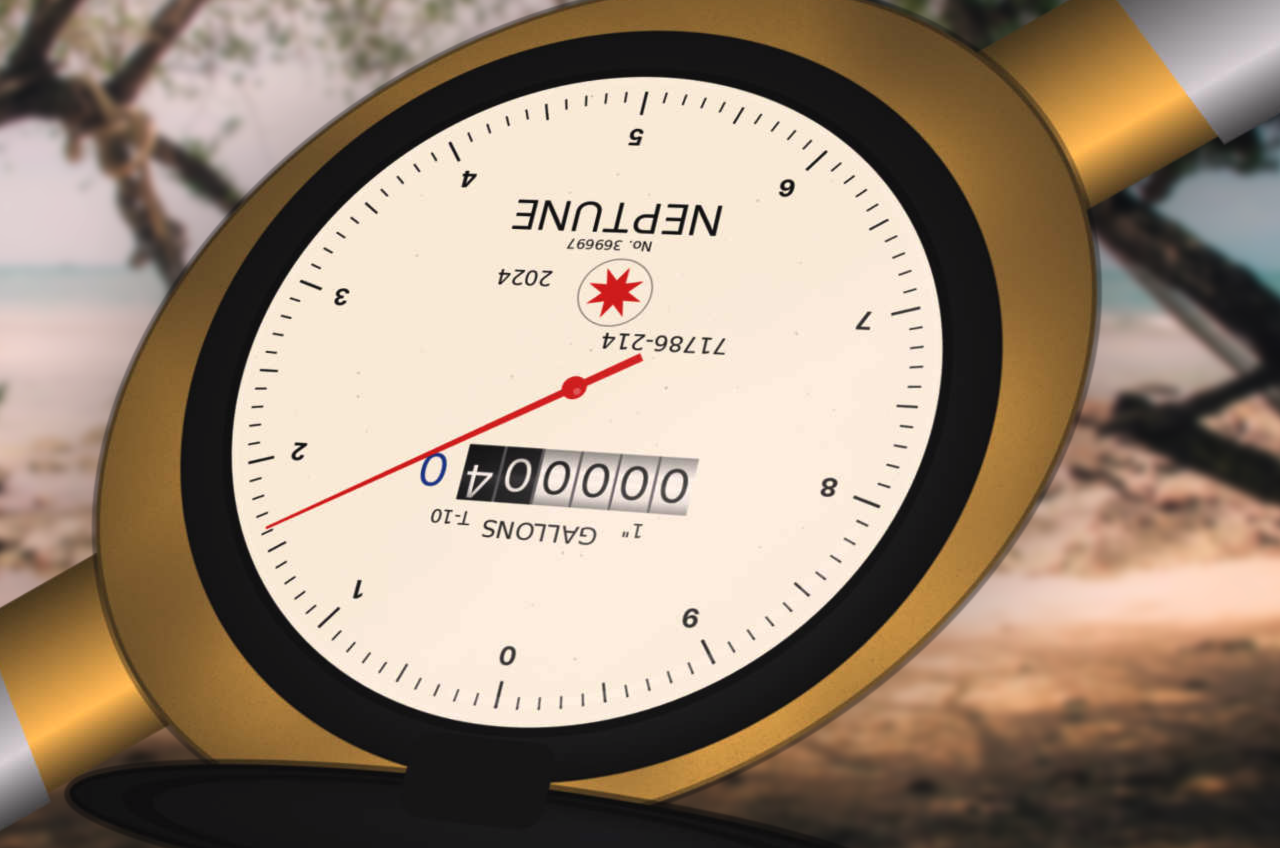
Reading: gal 41.6
